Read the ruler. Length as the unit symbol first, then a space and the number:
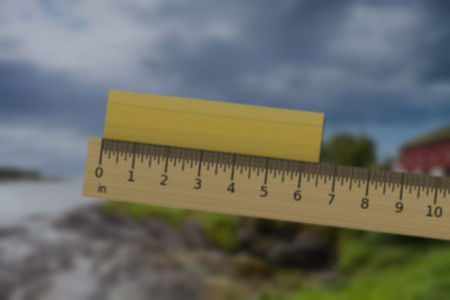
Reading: in 6.5
